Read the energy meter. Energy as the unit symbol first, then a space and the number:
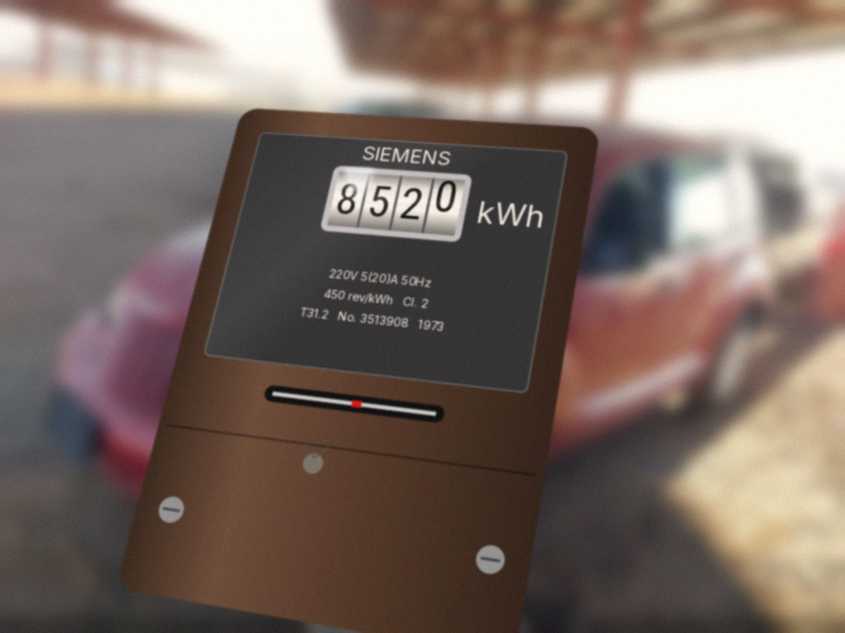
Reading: kWh 8520
